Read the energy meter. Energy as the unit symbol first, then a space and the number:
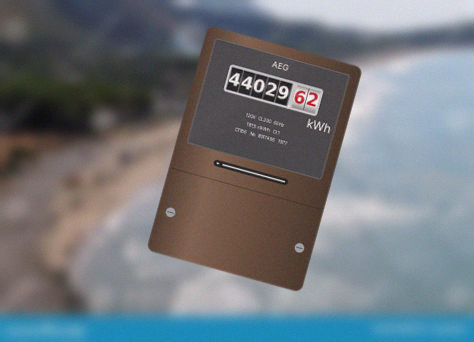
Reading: kWh 44029.62
